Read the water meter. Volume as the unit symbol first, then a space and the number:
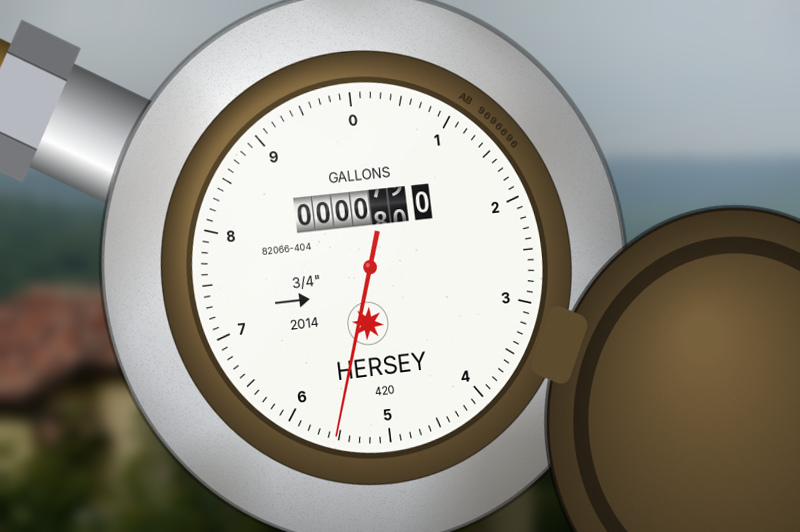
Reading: gal 795.5
